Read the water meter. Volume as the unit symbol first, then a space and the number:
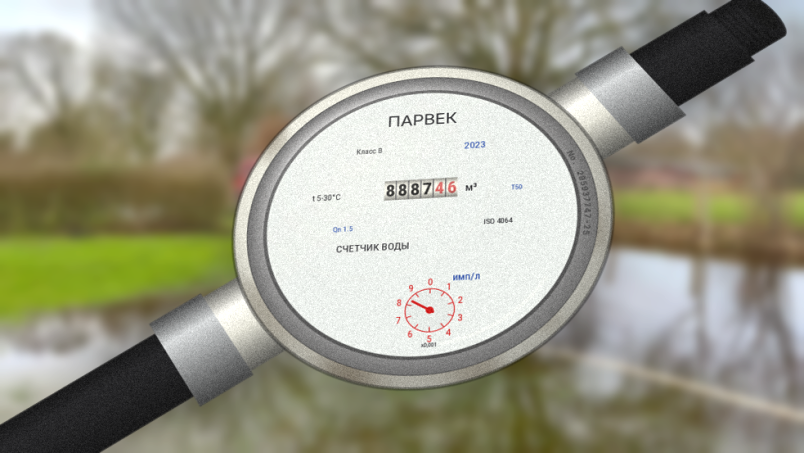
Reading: m³ 8887.468
